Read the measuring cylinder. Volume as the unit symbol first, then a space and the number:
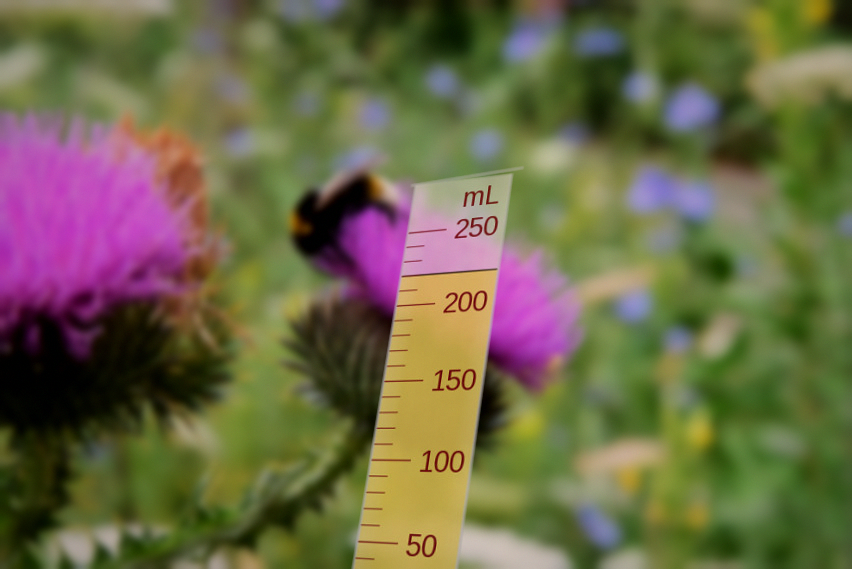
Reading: mL 220
